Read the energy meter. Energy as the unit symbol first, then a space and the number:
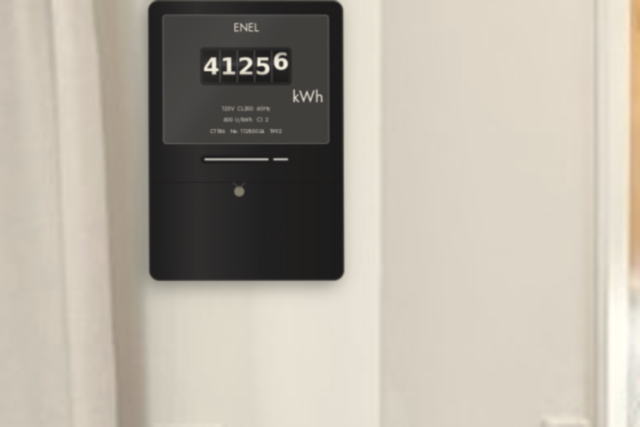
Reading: kWh 41256
